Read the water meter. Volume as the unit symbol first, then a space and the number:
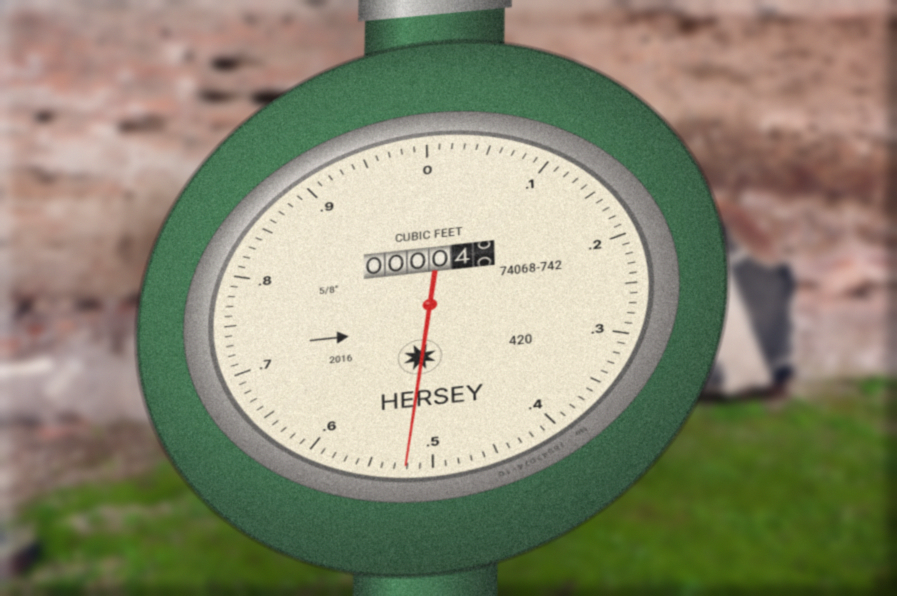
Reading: ft³ 48.52
